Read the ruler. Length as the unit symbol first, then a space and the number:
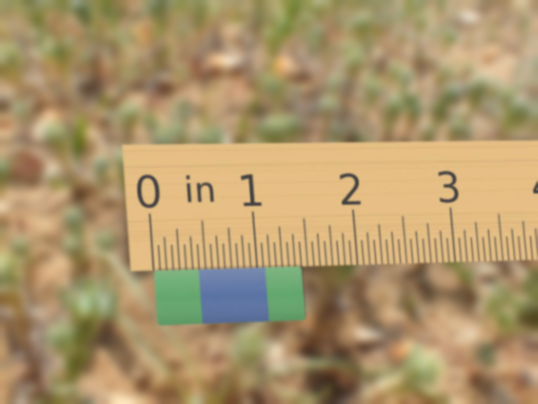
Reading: in 1.4375
